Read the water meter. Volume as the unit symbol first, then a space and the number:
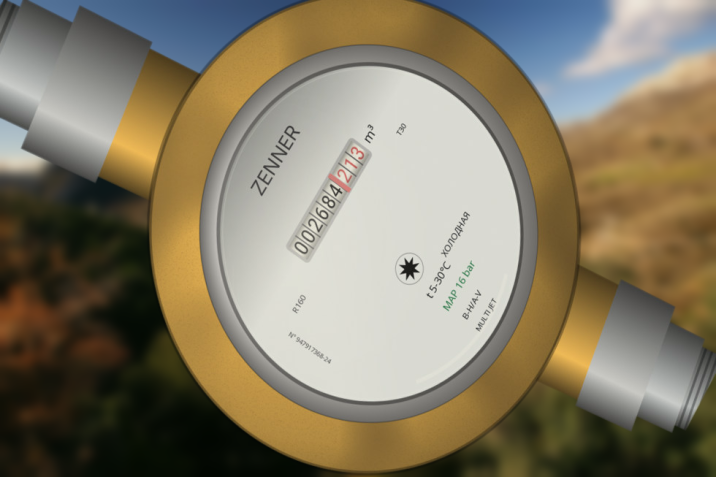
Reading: m³ 2684.213
